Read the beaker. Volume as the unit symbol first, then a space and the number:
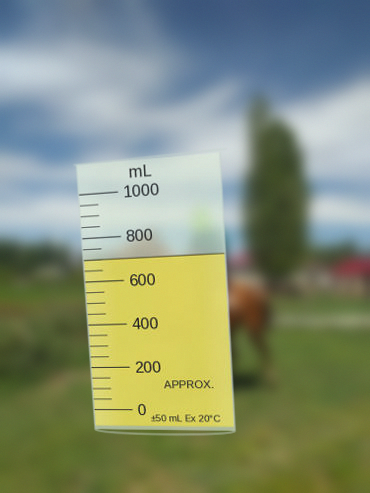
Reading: mL 700
